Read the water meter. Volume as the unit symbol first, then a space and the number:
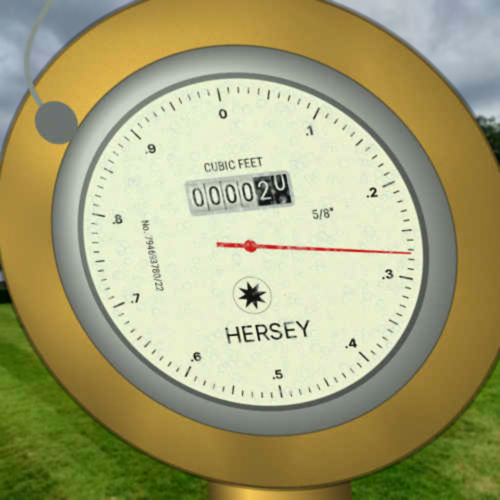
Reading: ft³ 20.27
